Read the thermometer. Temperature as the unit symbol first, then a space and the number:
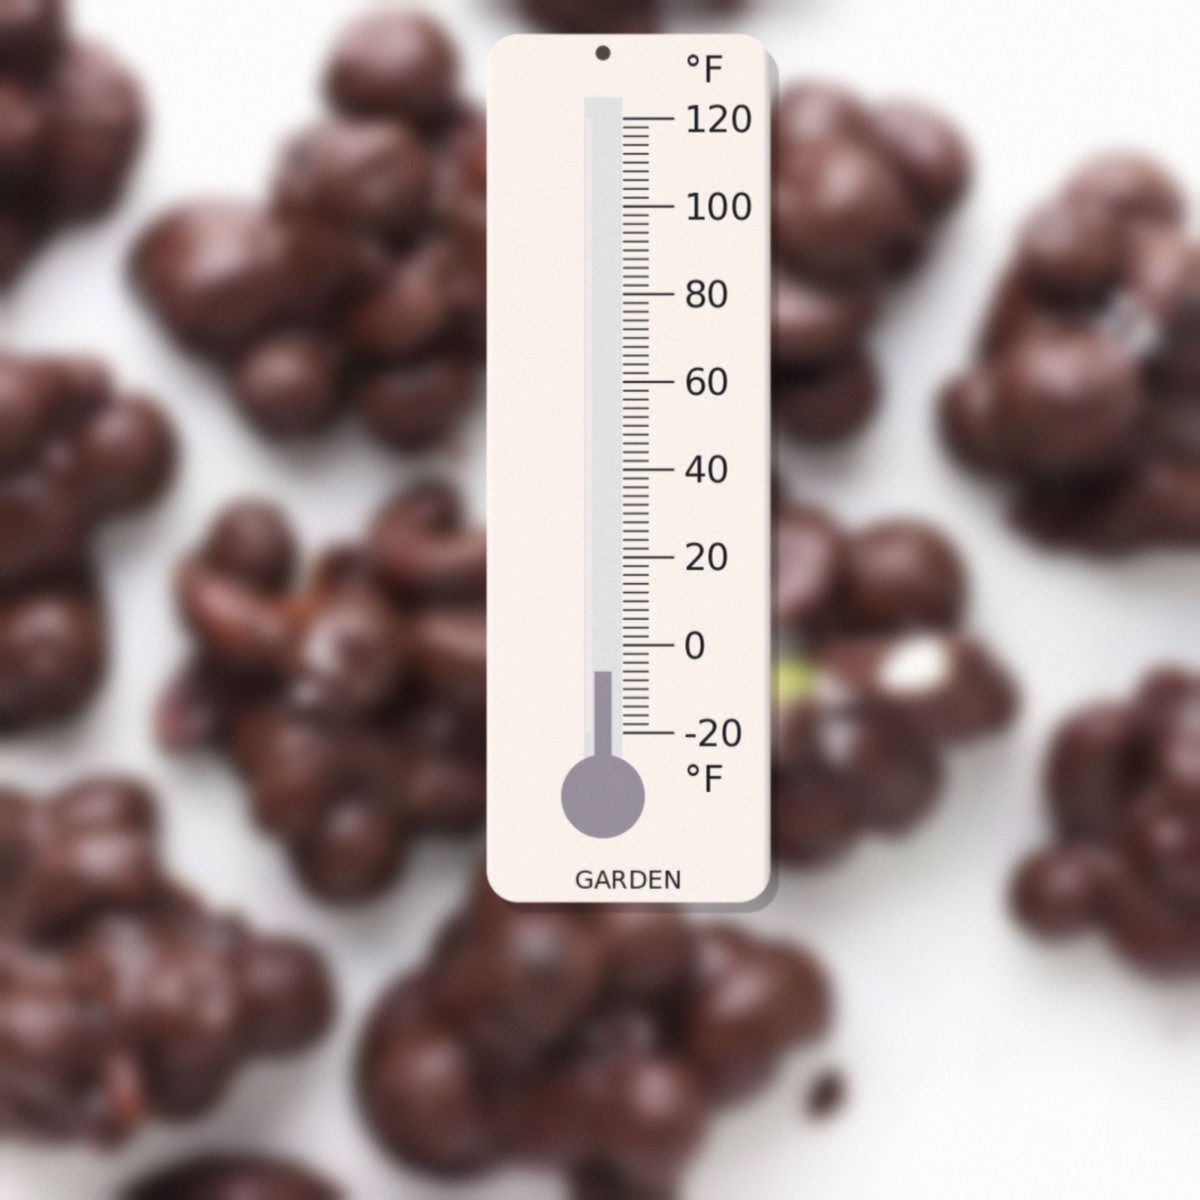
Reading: °F -6
